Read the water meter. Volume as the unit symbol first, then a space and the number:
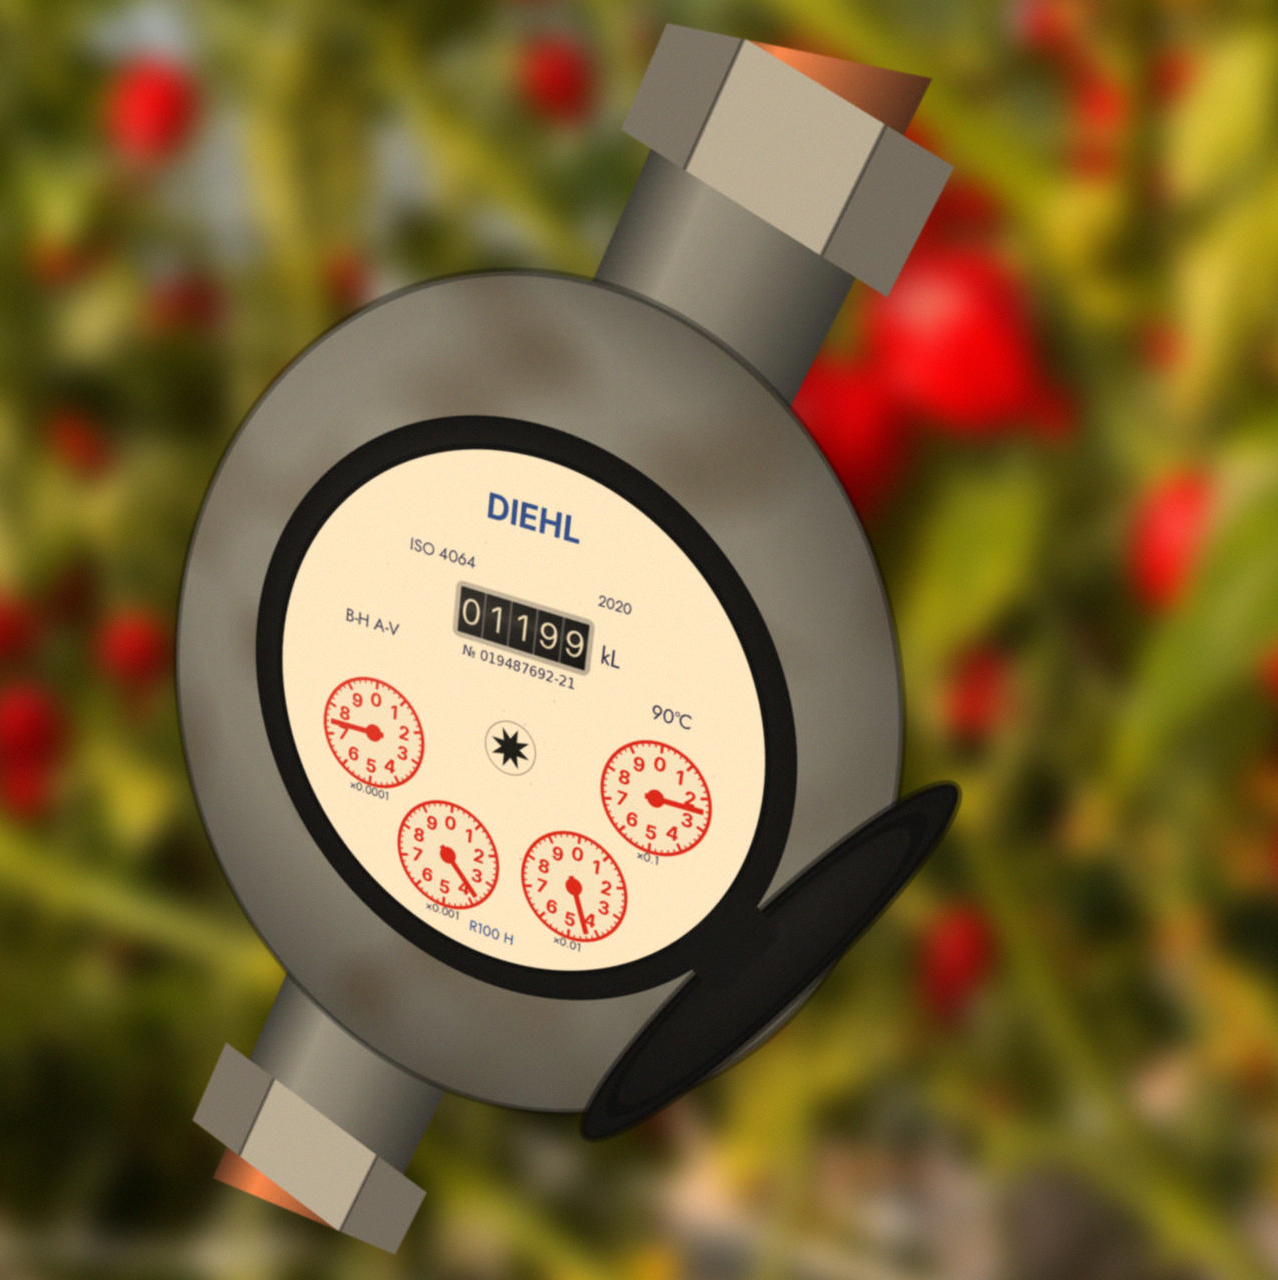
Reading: kL 1199.2437
